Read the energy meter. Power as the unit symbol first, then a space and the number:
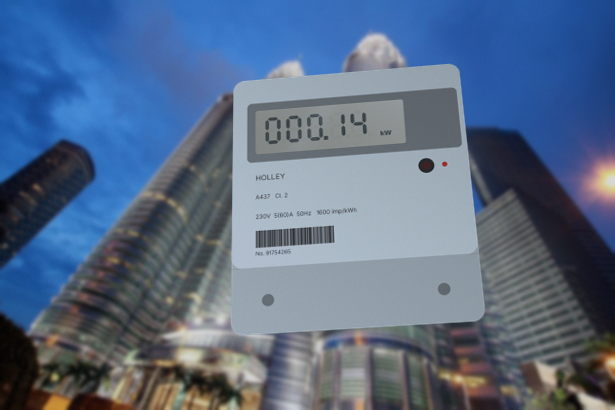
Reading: kW 0.14
